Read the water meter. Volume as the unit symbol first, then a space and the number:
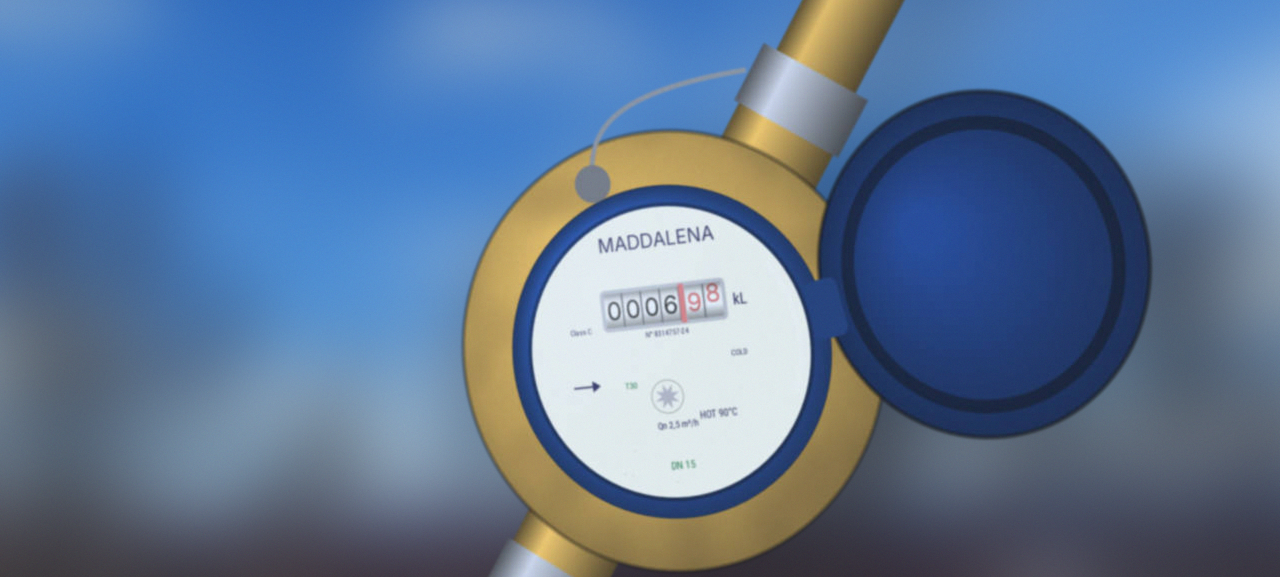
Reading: kL 6.98
